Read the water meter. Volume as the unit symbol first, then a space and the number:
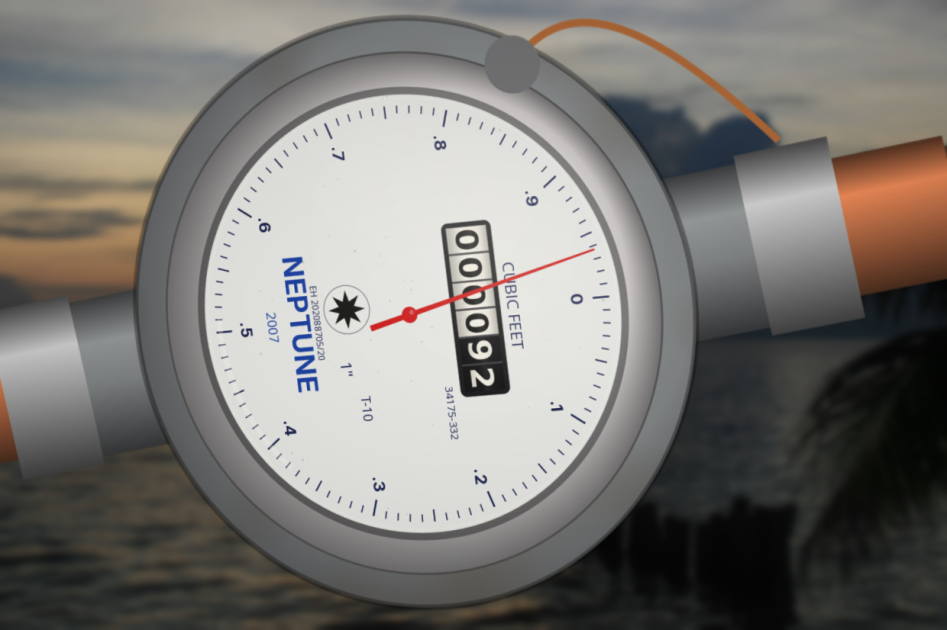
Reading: ft³ 91.96
